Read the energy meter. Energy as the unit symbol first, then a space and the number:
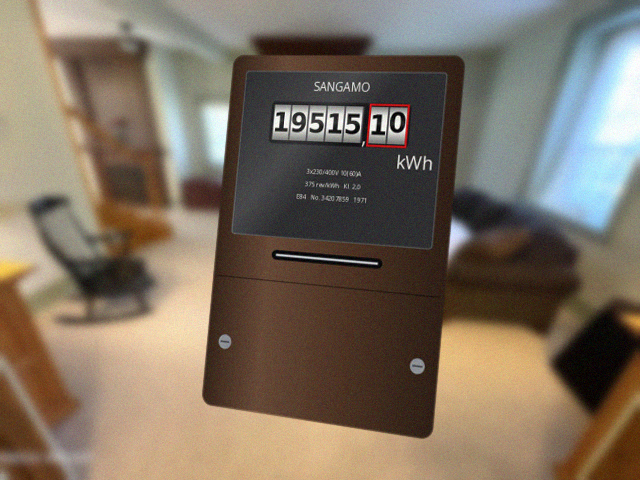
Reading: kWh 19515.10
